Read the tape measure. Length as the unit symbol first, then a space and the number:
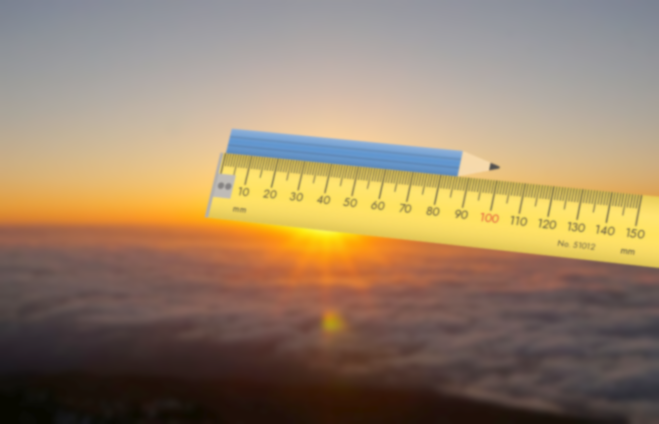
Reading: mm 100
